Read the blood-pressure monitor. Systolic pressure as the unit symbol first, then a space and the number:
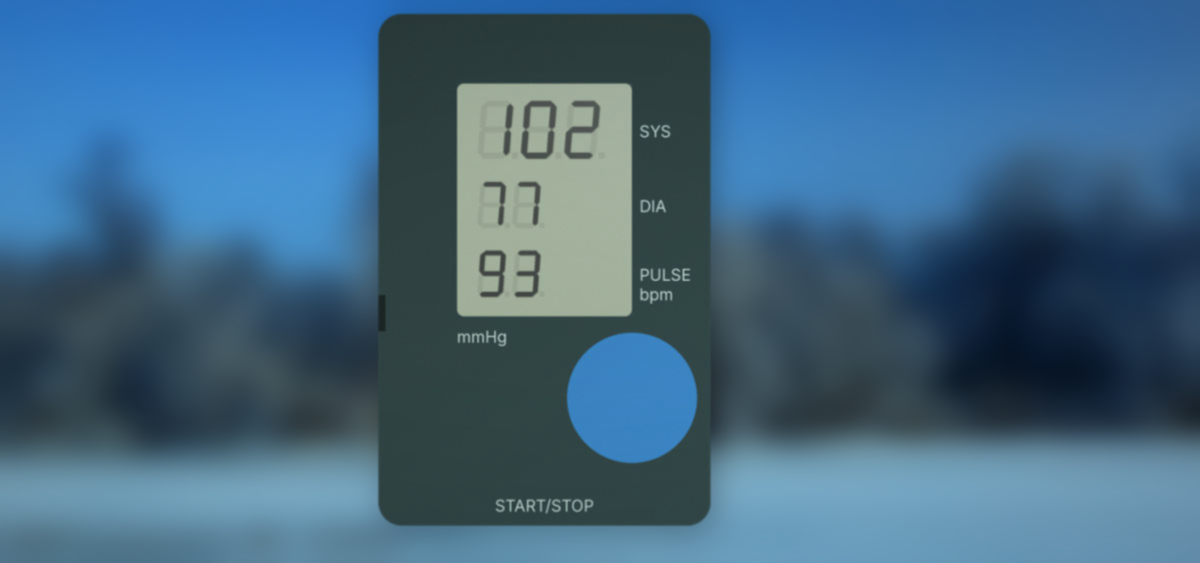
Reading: mmHg 102
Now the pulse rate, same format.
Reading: bpm 93
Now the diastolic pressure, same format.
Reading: mmHg 77
